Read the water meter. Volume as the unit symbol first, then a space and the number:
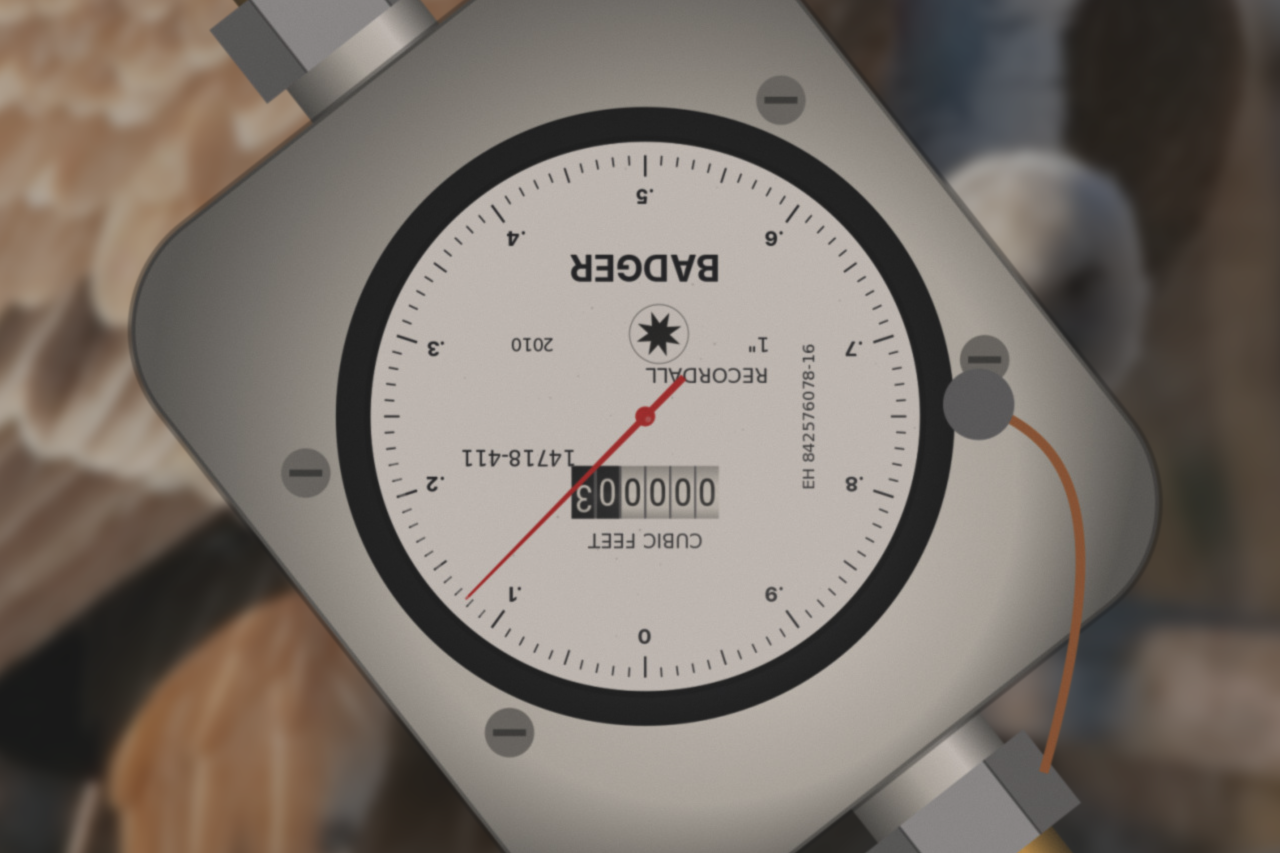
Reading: ft³ 3.12
